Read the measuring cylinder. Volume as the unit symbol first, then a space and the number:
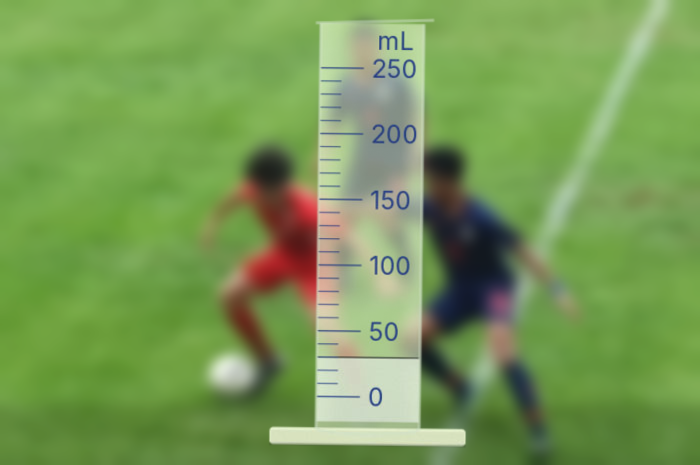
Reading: mL 30
